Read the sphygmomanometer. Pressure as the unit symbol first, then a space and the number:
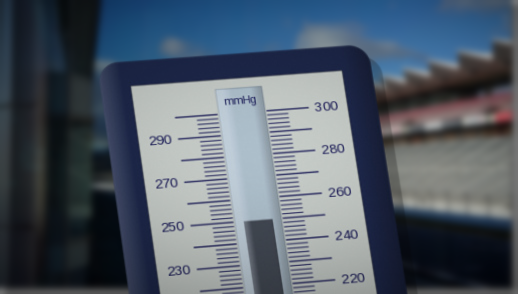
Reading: mmHg 250
